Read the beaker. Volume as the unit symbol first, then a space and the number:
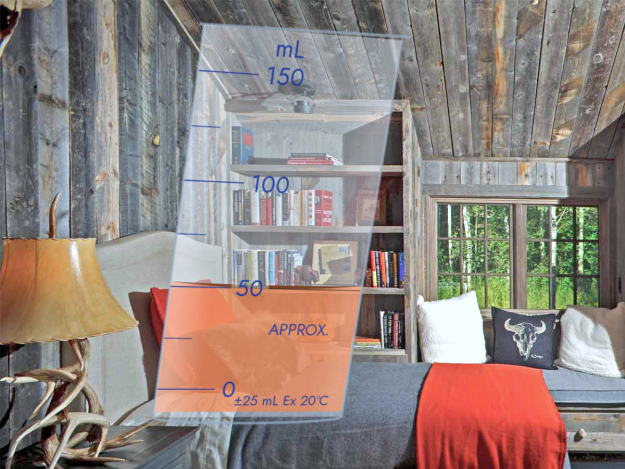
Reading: mL 50
